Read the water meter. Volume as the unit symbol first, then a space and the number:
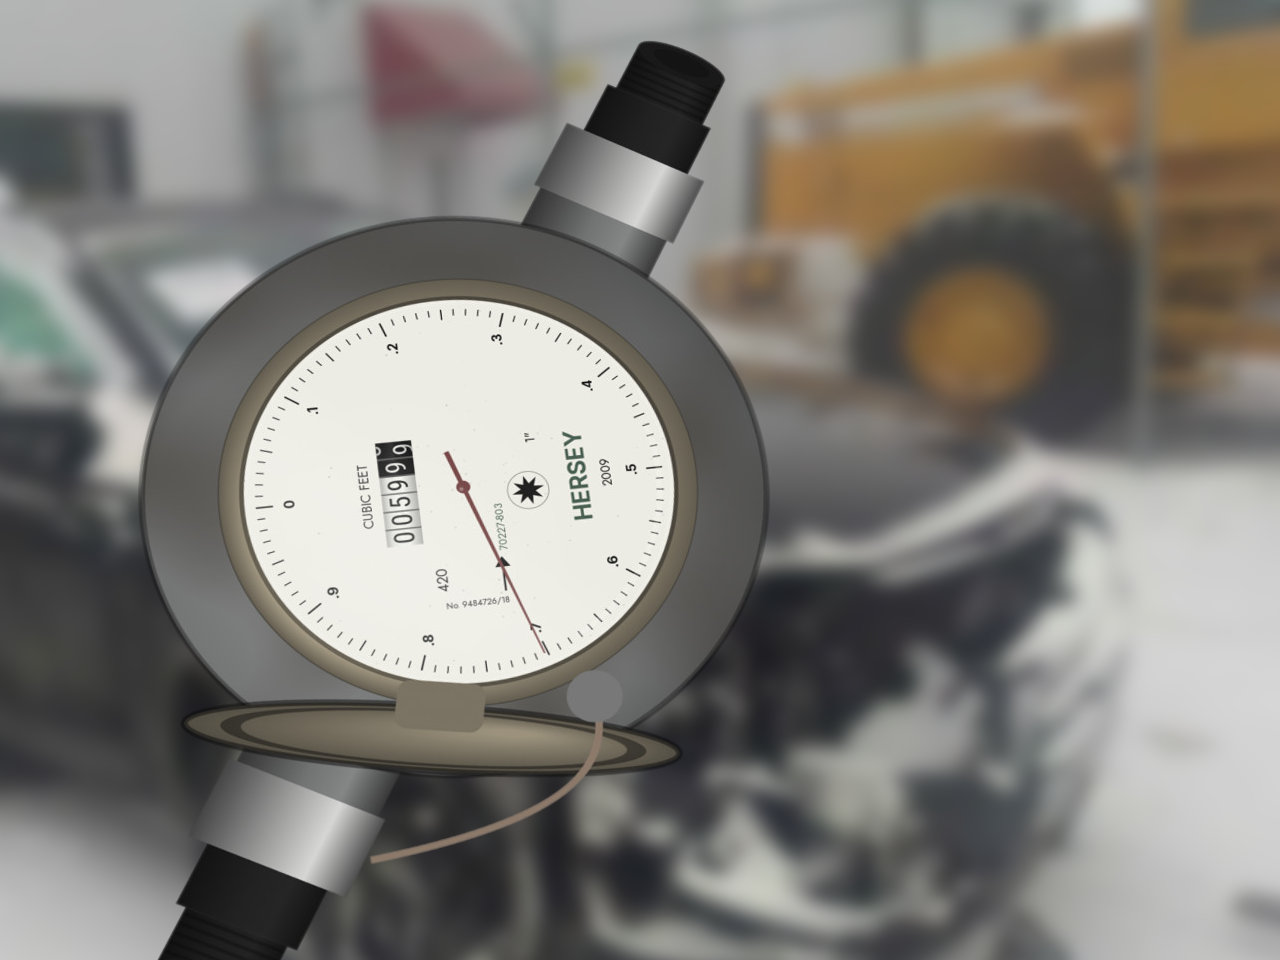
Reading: ft³ 5998.70
